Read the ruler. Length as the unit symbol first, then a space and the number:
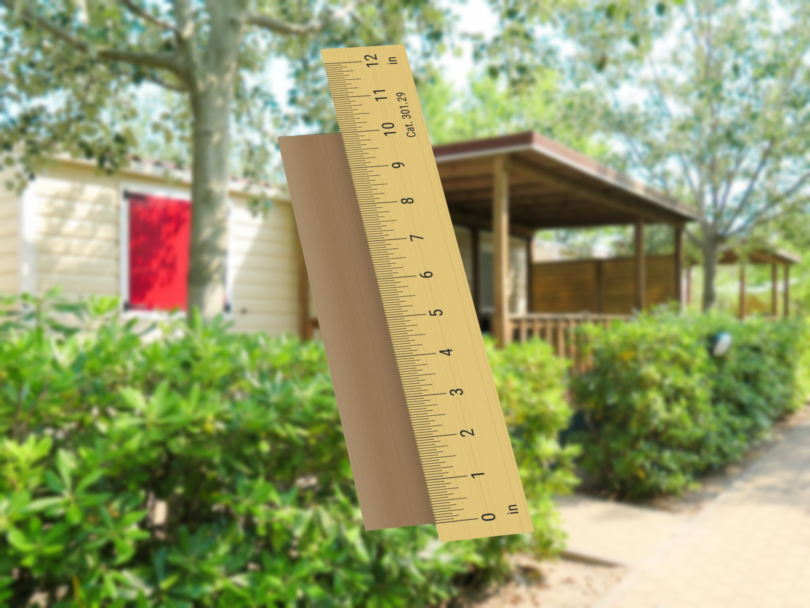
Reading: in 10
